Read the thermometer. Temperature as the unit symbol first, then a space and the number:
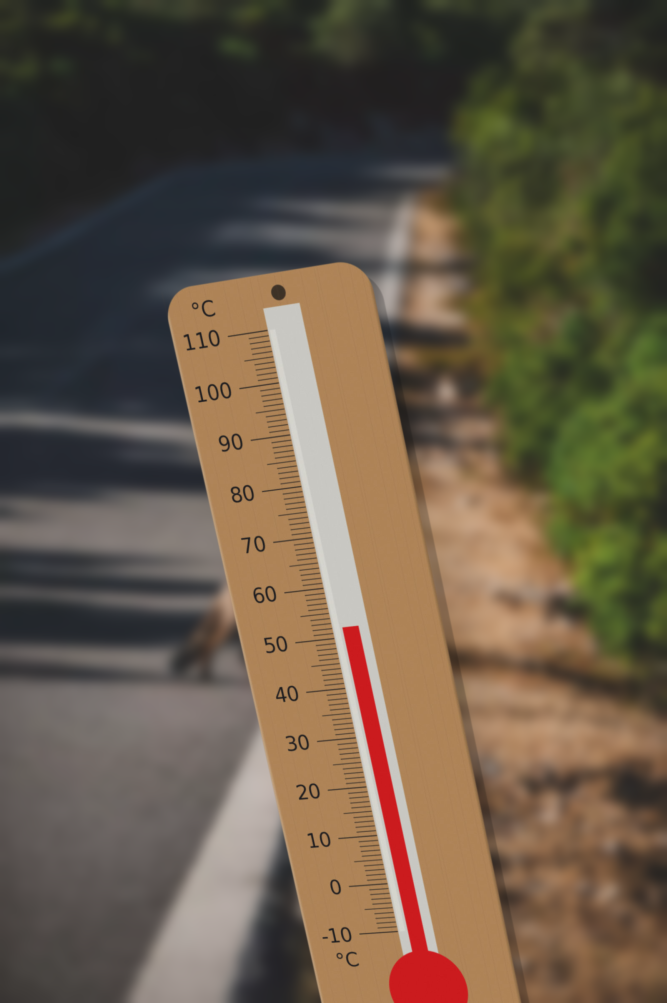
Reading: °C 52
